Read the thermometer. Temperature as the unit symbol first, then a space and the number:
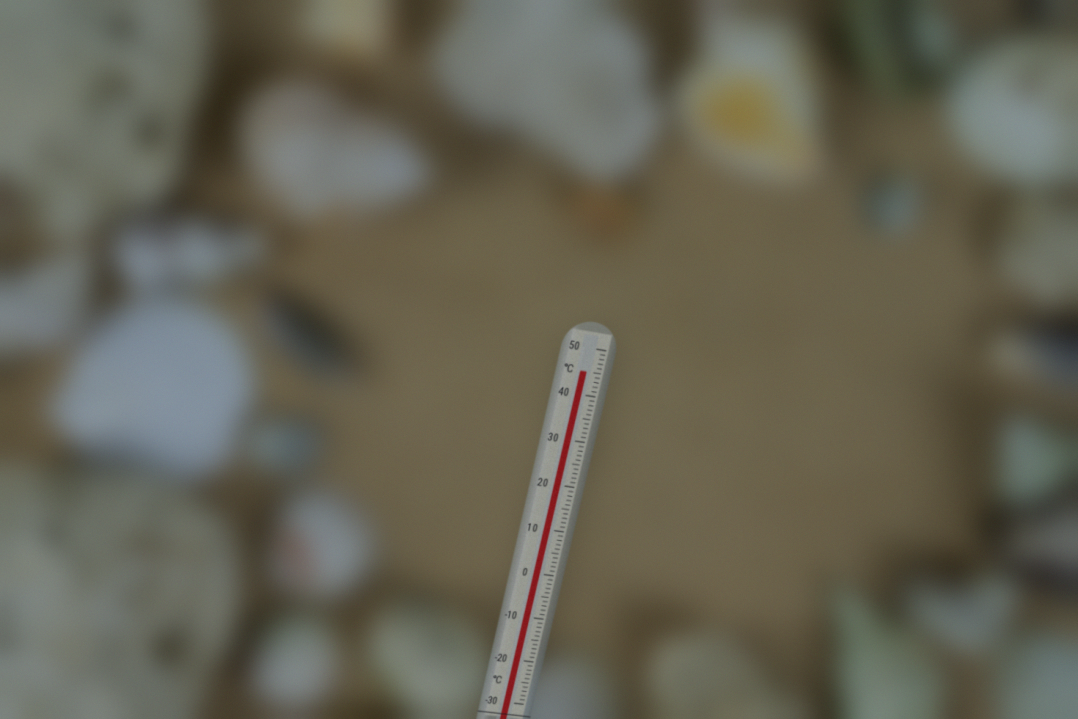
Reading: °C 45
